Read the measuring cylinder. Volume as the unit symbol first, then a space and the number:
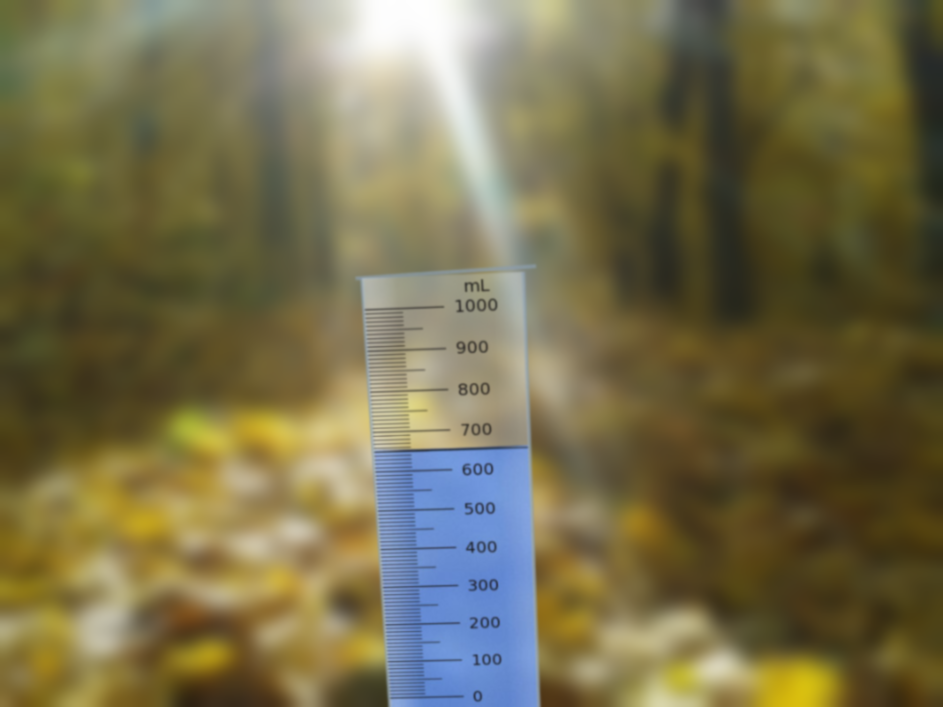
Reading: mL 650
